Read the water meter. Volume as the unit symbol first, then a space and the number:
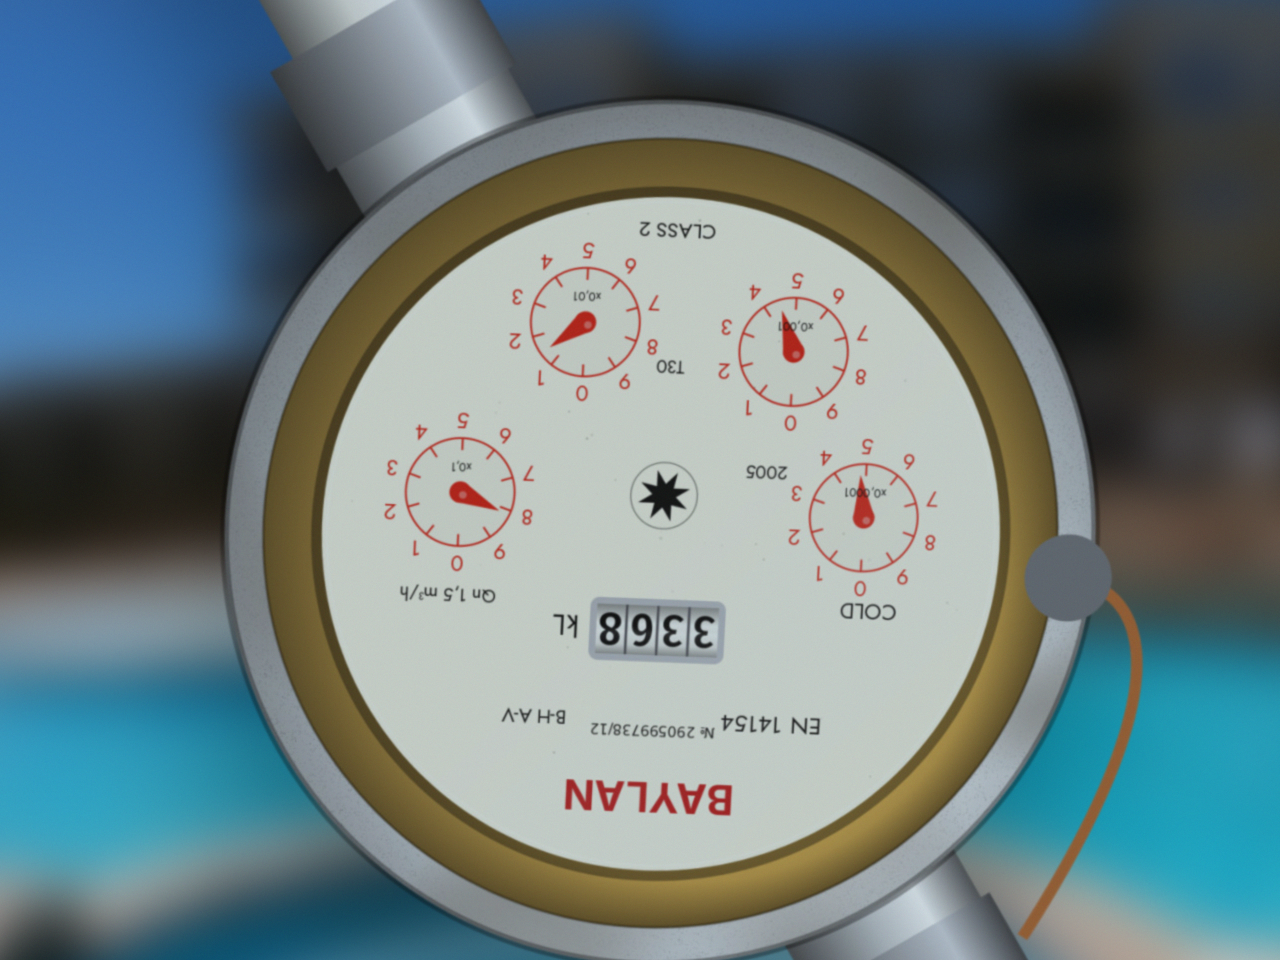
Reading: kL 3368.8144
